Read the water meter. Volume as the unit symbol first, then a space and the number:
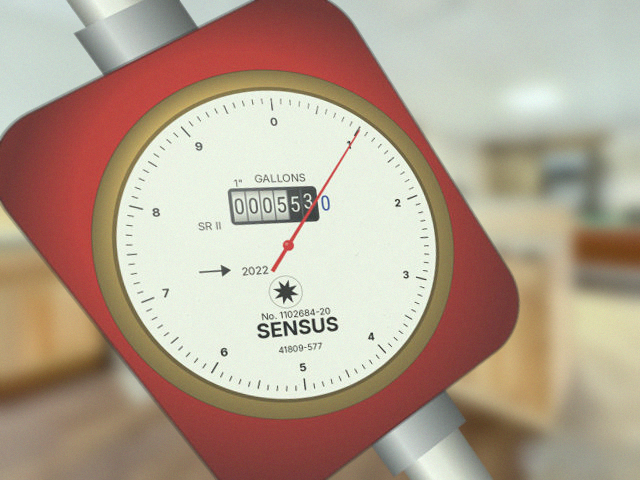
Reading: gal 5531.0
